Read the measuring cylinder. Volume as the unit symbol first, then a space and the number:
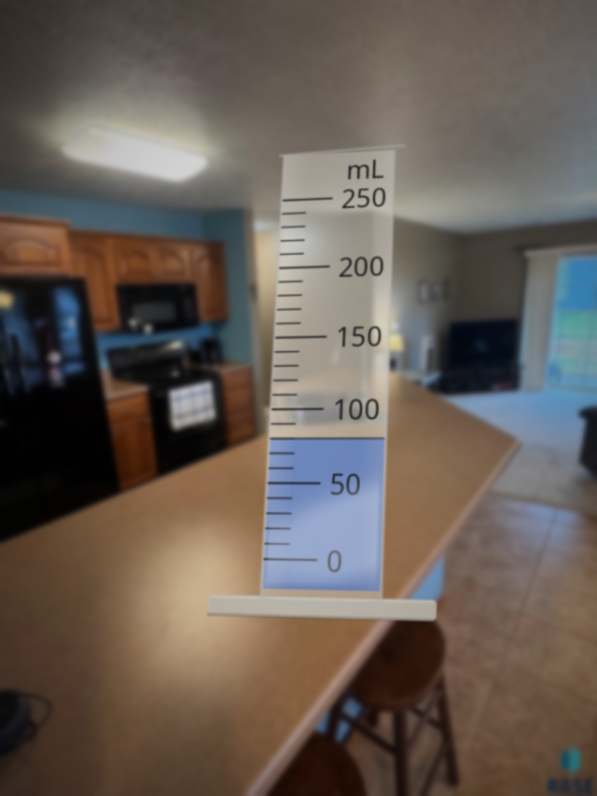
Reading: mL 80
